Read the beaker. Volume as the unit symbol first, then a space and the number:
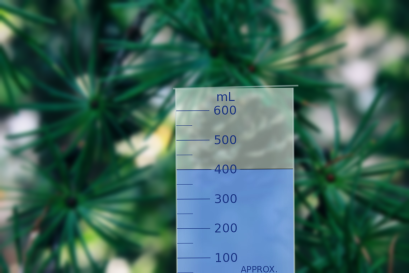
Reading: mL 400
